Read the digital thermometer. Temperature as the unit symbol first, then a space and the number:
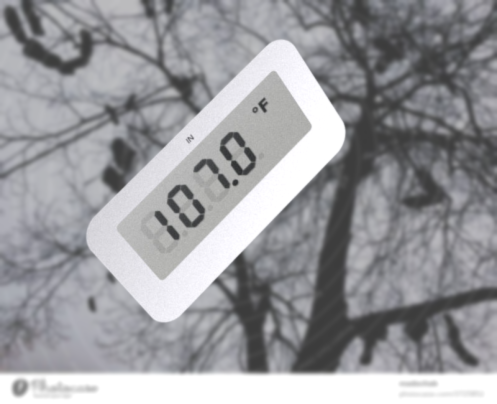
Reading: °F 107.0
